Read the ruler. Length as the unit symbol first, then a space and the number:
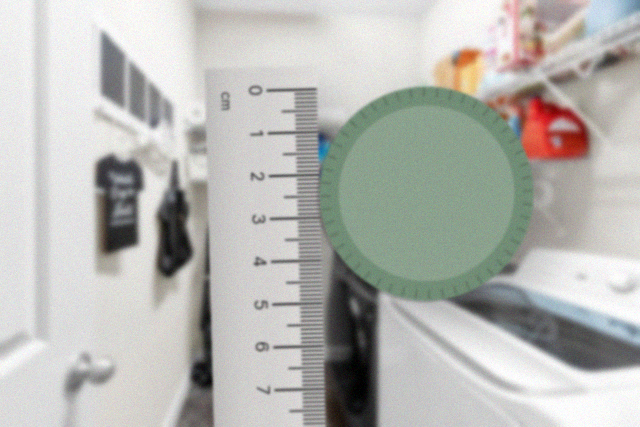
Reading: cm 5
